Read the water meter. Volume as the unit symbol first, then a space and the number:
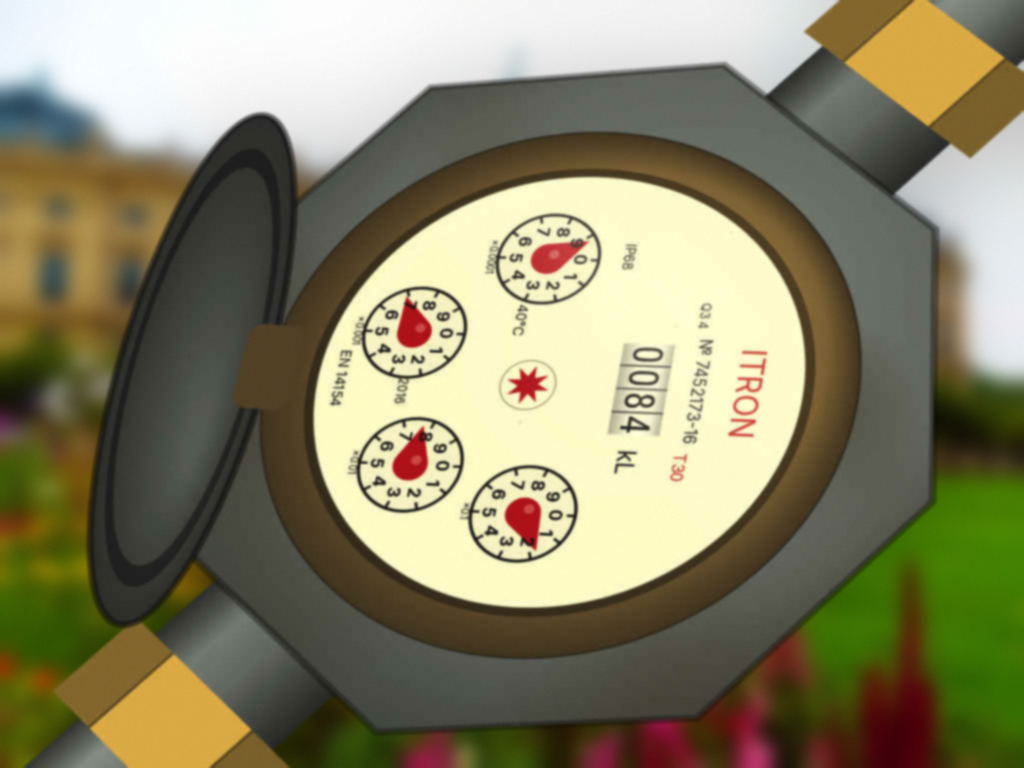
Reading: kL 84.1769
